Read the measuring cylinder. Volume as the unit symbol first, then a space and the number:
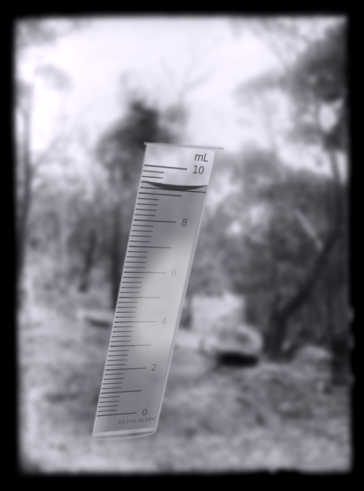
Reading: mL 9.2
